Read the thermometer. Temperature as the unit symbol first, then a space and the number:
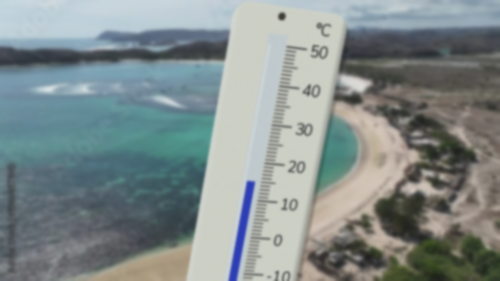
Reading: °C 15
